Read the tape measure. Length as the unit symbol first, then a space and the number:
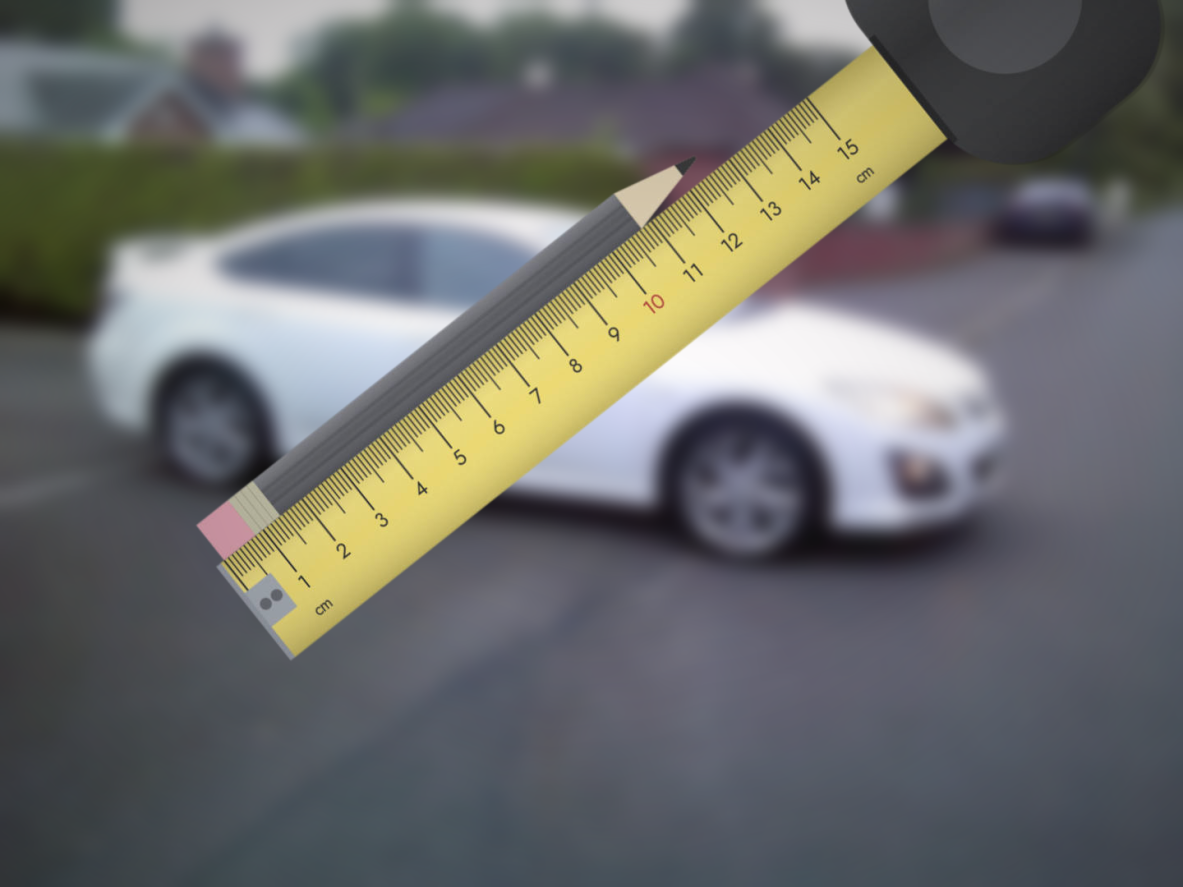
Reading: cm 12.5
